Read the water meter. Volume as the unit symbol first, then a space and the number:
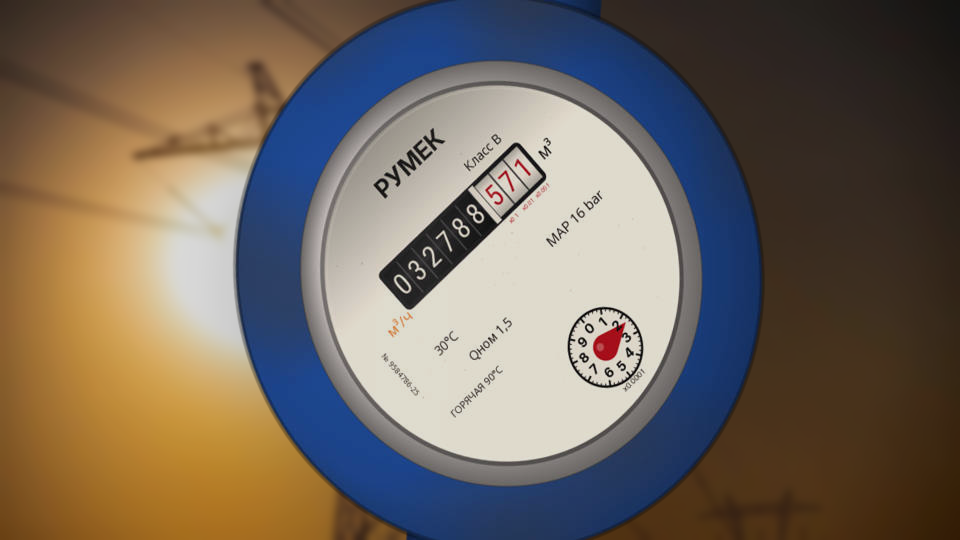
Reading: m³ 32788.5712
